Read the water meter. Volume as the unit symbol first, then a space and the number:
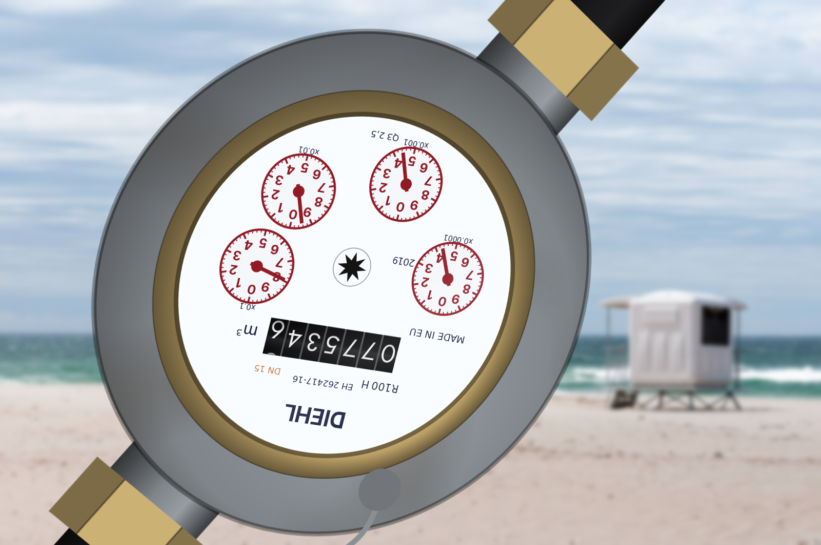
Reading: m³ 775345.7944
